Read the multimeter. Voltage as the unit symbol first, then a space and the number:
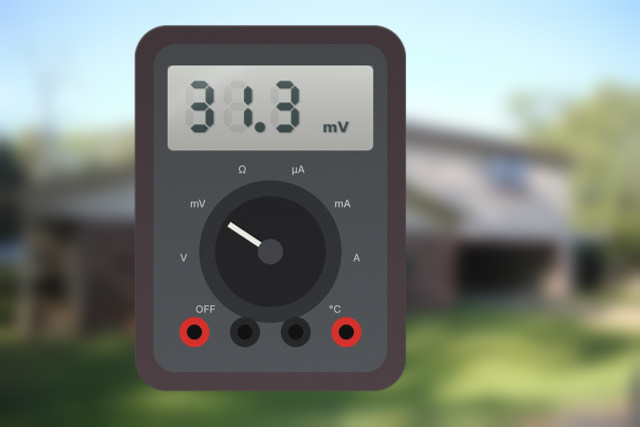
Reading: mV 31.3
